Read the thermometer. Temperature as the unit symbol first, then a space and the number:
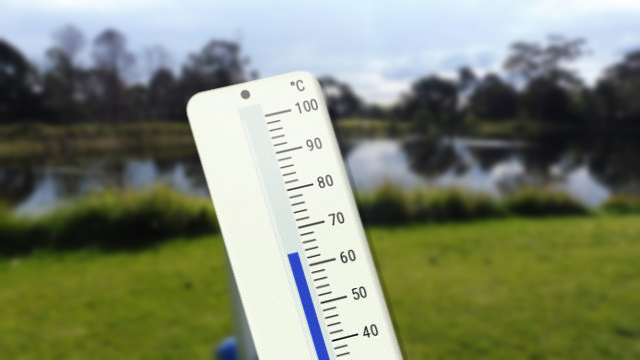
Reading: °C 64
